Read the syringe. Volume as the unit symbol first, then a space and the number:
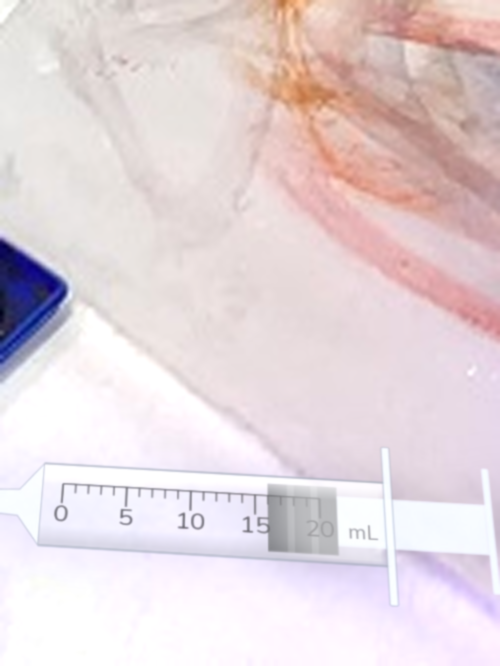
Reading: mL 16
